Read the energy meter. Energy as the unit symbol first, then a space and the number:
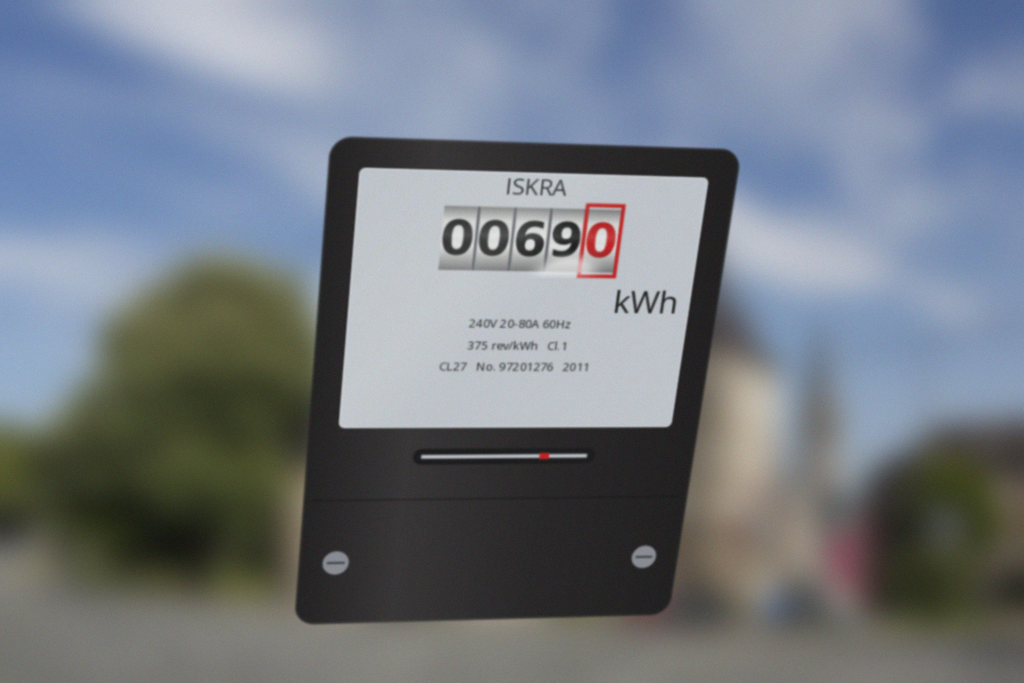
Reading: kWh 69.0
